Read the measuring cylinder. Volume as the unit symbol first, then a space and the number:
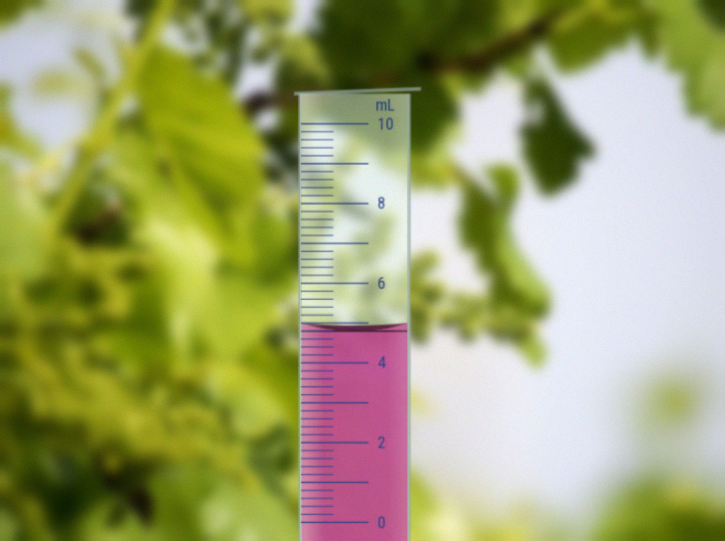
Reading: mL 4.8
